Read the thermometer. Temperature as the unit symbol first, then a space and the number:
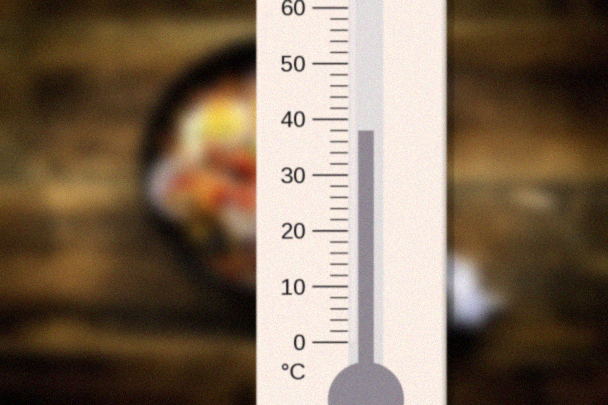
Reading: °C 38
